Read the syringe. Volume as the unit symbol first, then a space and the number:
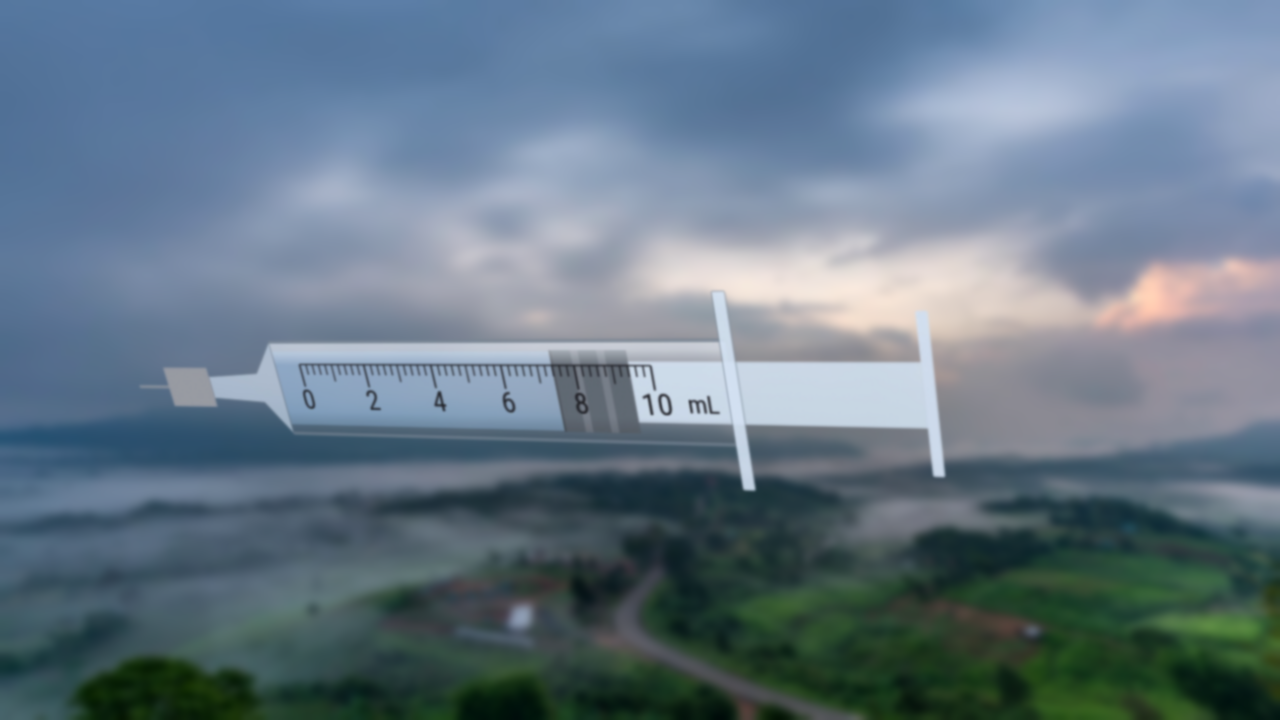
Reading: mL 7.4
